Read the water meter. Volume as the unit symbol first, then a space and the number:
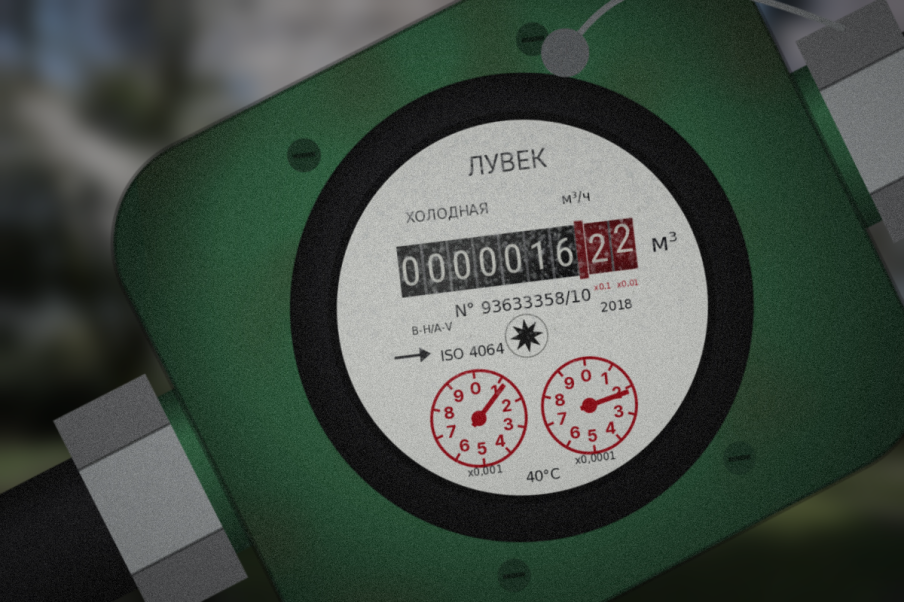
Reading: m³ 16.2212
